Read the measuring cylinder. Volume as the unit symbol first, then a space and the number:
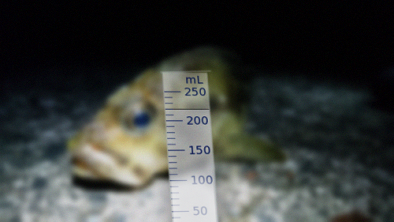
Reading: mL 220
